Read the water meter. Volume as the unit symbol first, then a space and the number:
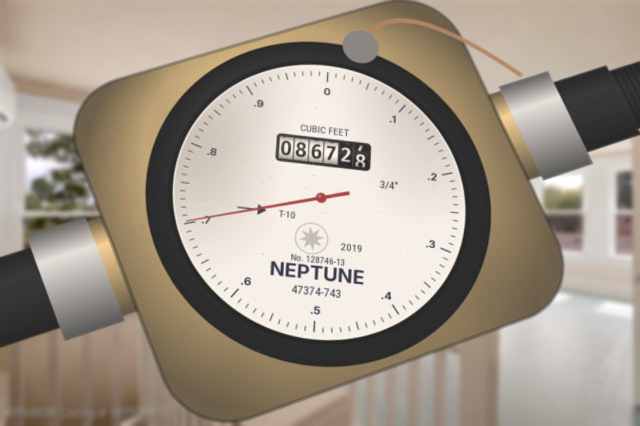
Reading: ft³ 86727.70
